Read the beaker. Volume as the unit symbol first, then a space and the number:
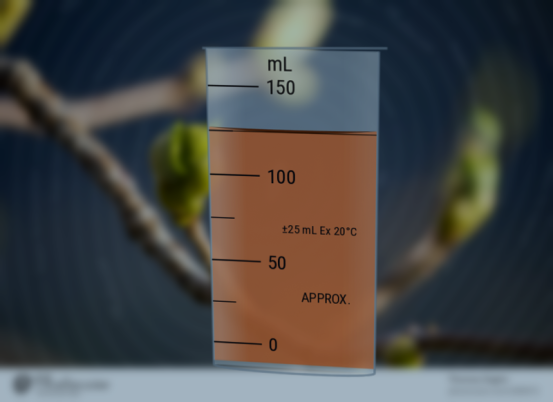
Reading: mL 125
